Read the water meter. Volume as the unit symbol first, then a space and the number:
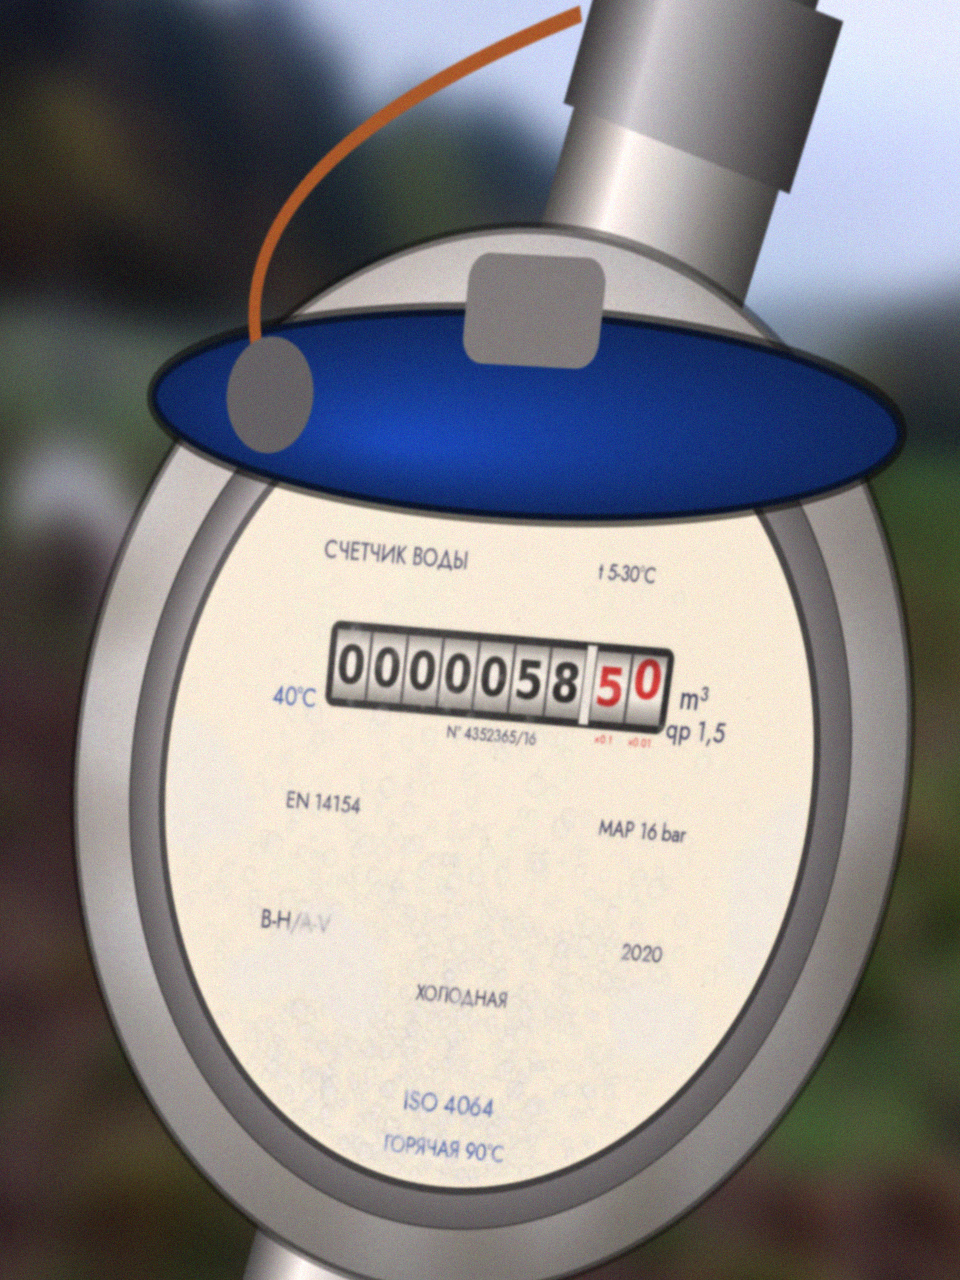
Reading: m³ 58.50
